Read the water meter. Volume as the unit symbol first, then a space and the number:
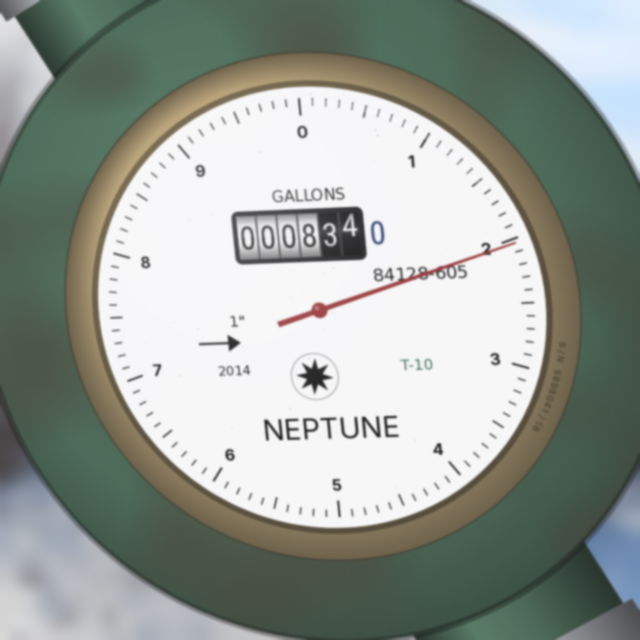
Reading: gal 8342.0
